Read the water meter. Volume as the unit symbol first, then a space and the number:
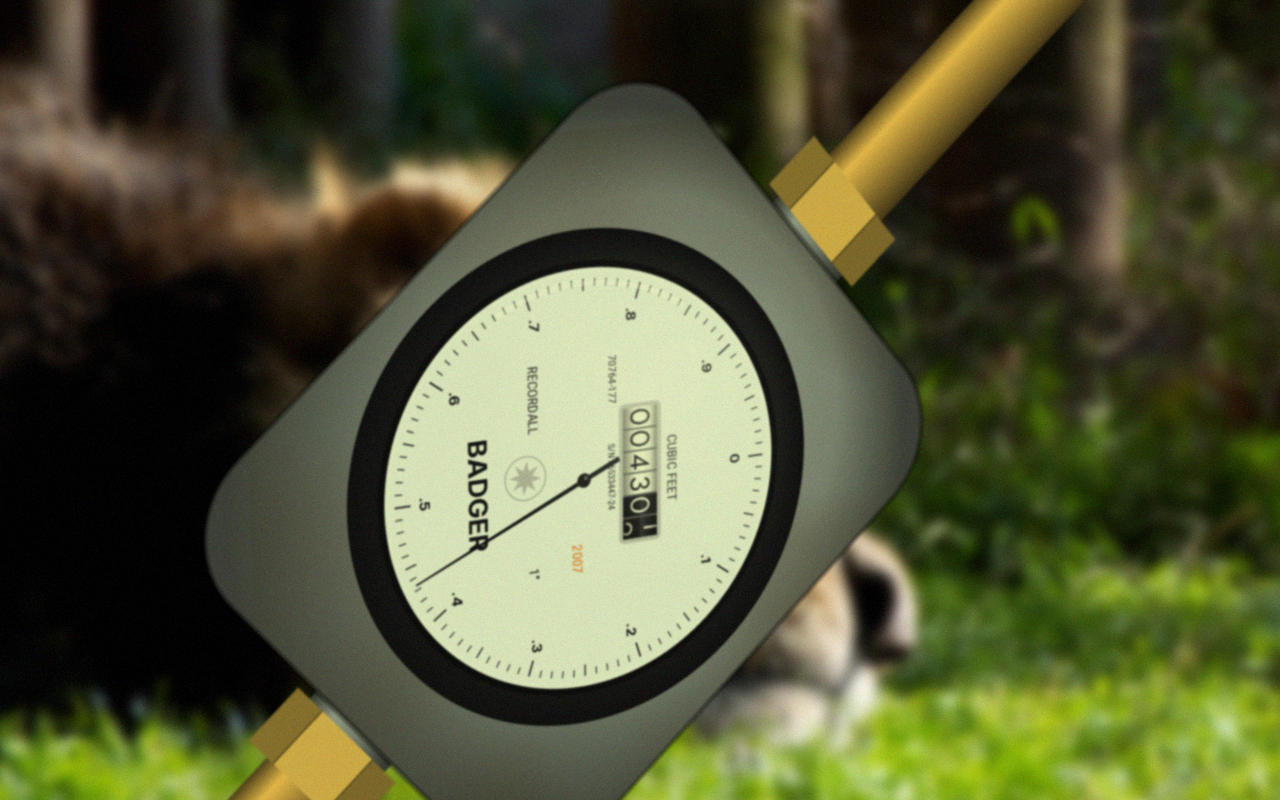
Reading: ft³ 4301.43
